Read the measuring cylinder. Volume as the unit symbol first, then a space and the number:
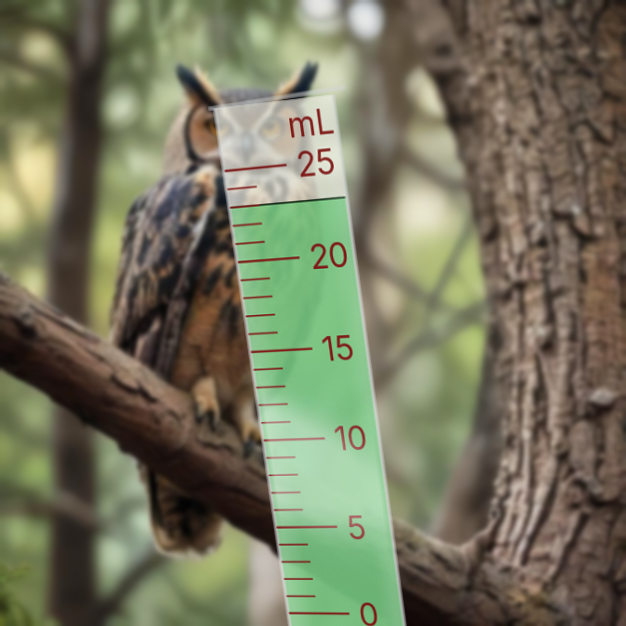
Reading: mL 23
